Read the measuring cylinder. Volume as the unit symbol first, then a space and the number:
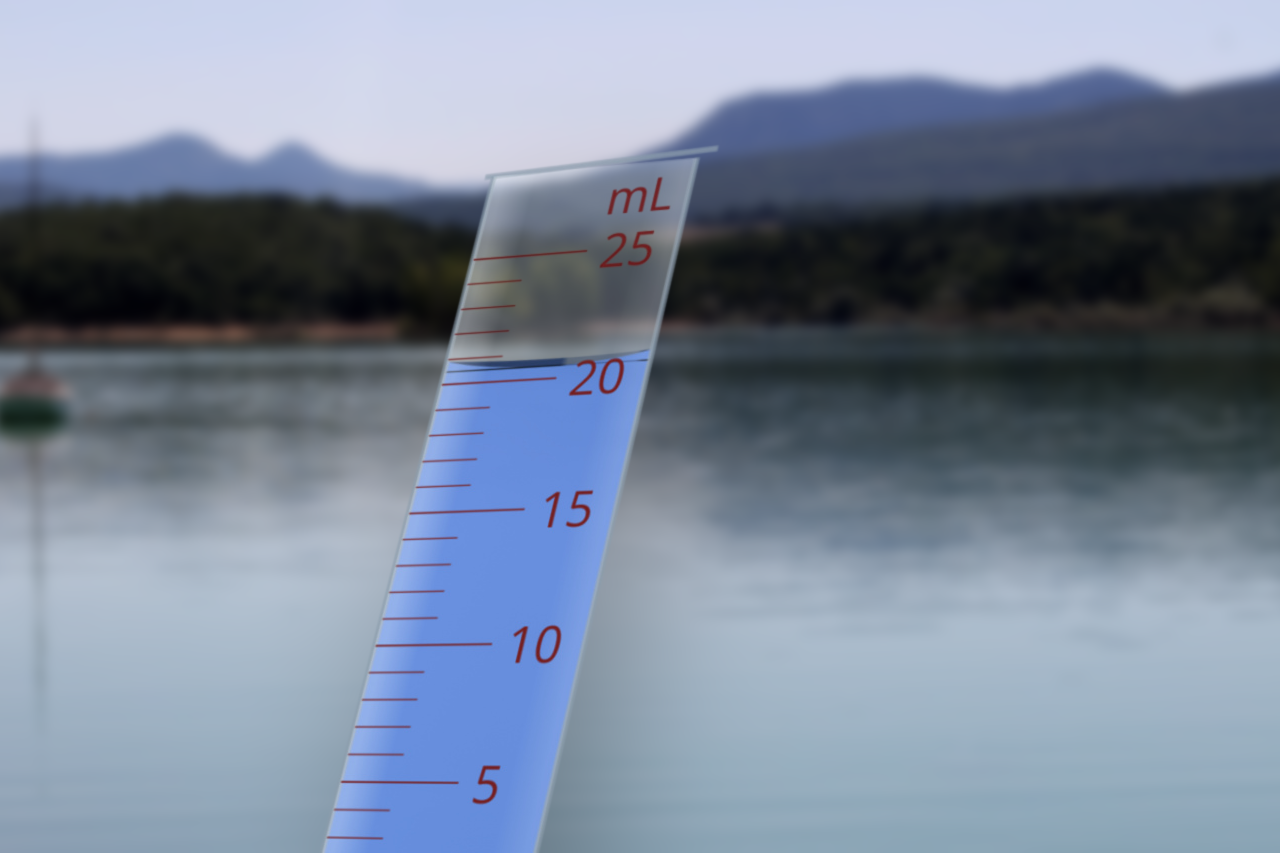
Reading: mL 20.5
